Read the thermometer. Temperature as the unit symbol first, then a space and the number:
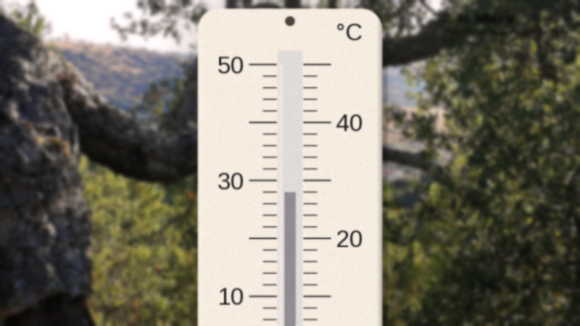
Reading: °C 28
